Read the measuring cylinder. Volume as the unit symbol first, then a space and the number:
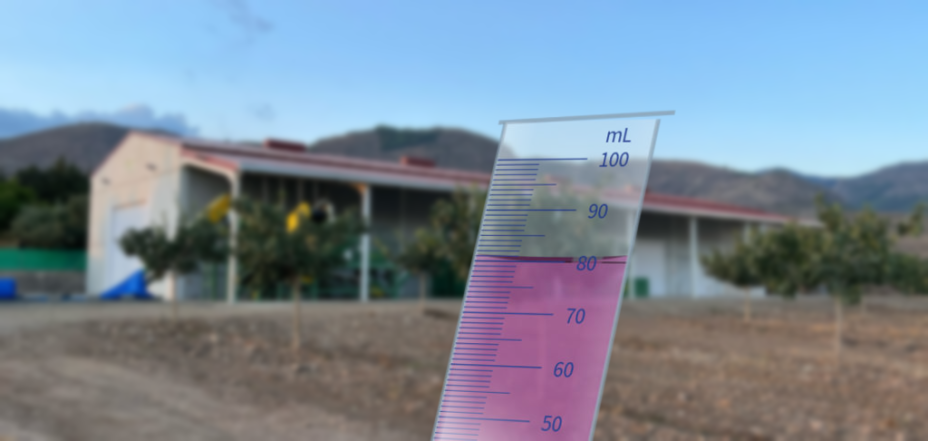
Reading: mL 80
